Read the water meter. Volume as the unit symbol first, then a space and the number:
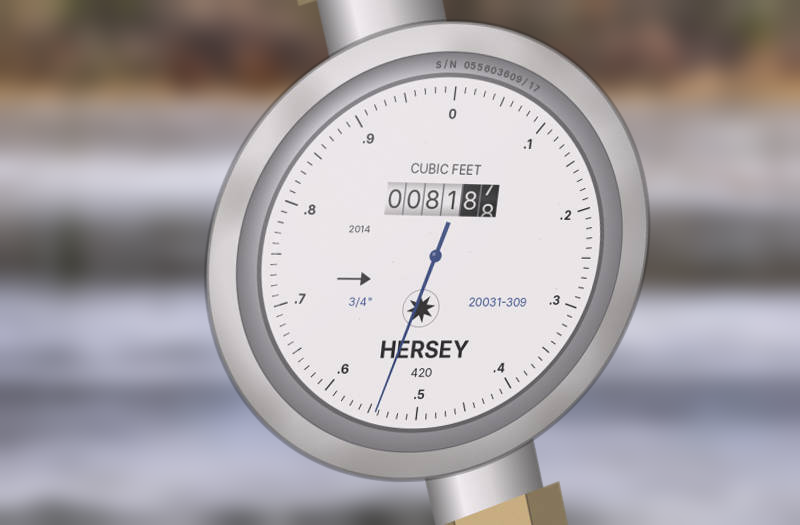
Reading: ft³ 8187.54
